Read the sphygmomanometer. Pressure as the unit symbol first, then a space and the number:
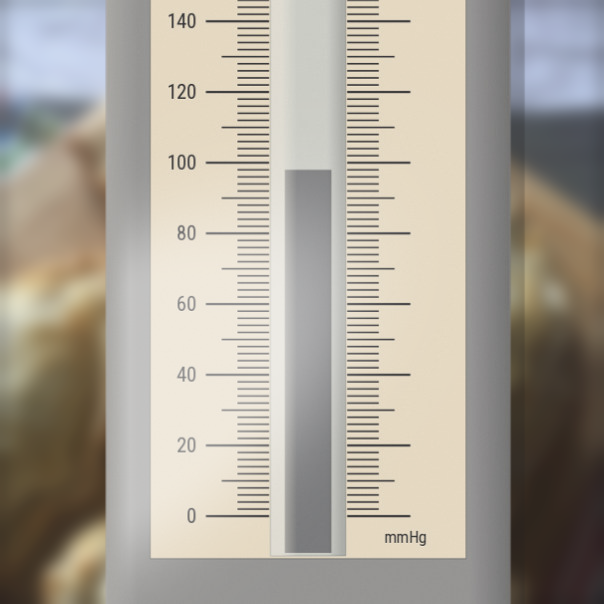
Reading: mmHg 98
